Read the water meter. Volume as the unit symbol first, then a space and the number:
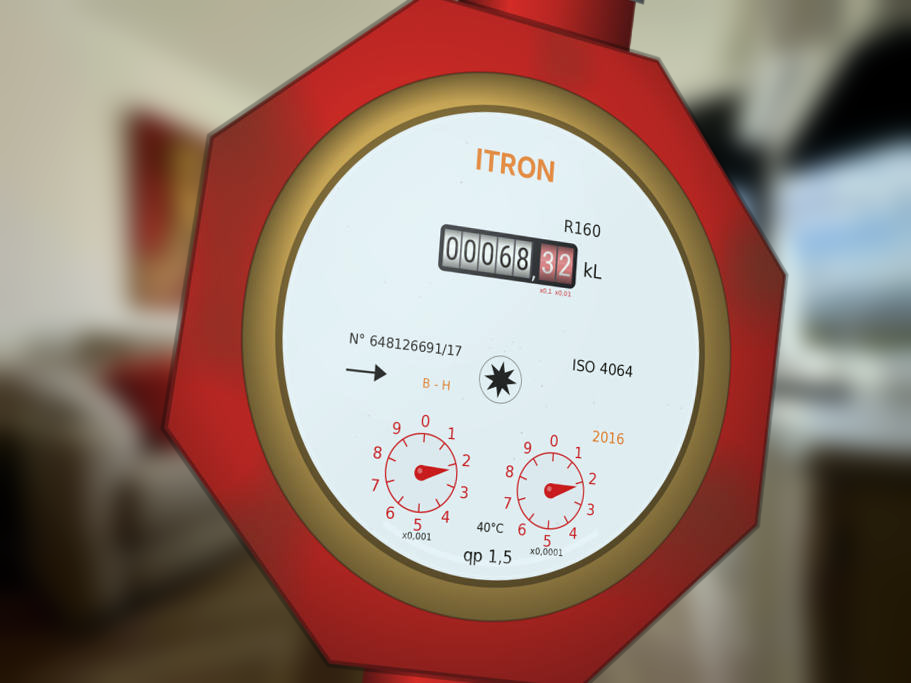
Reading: kL 68.3222
